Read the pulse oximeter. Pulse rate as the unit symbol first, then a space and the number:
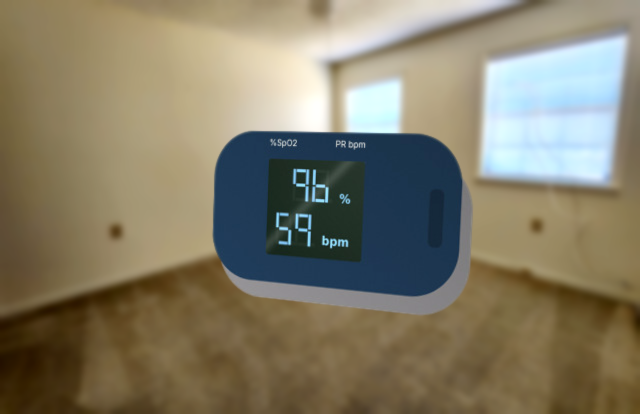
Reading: bpm 59
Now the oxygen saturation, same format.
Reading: % 96
